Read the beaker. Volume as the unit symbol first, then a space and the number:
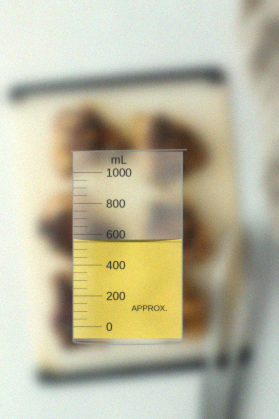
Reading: mL 550
